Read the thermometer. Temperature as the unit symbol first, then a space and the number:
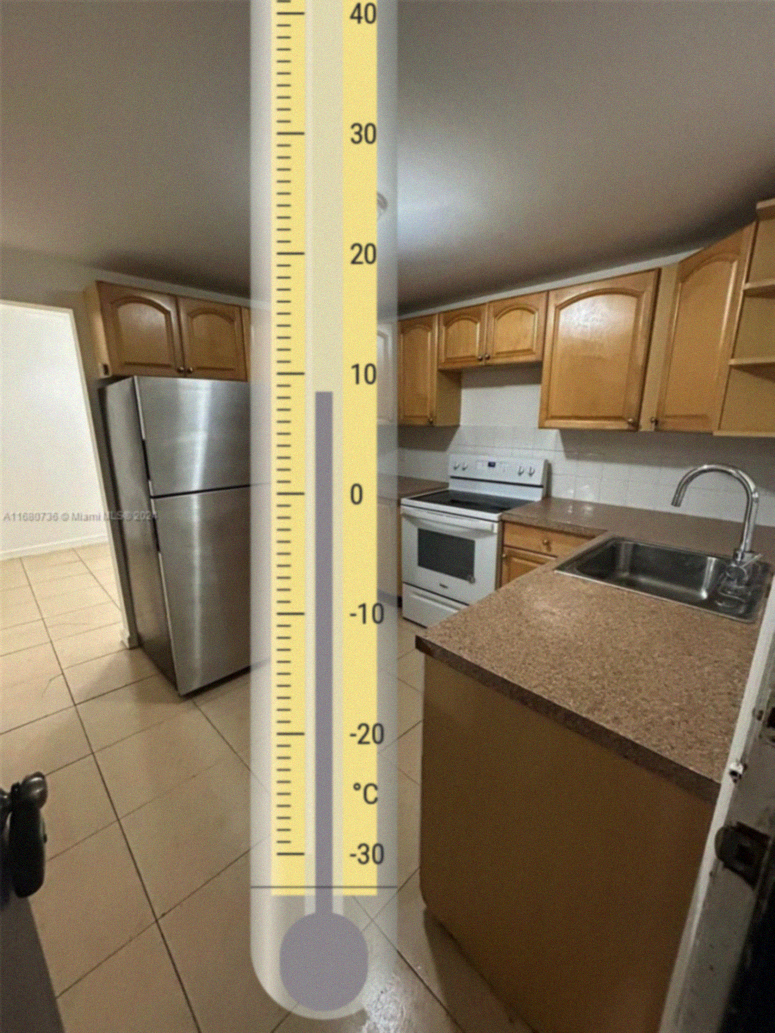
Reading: °C 8.5
